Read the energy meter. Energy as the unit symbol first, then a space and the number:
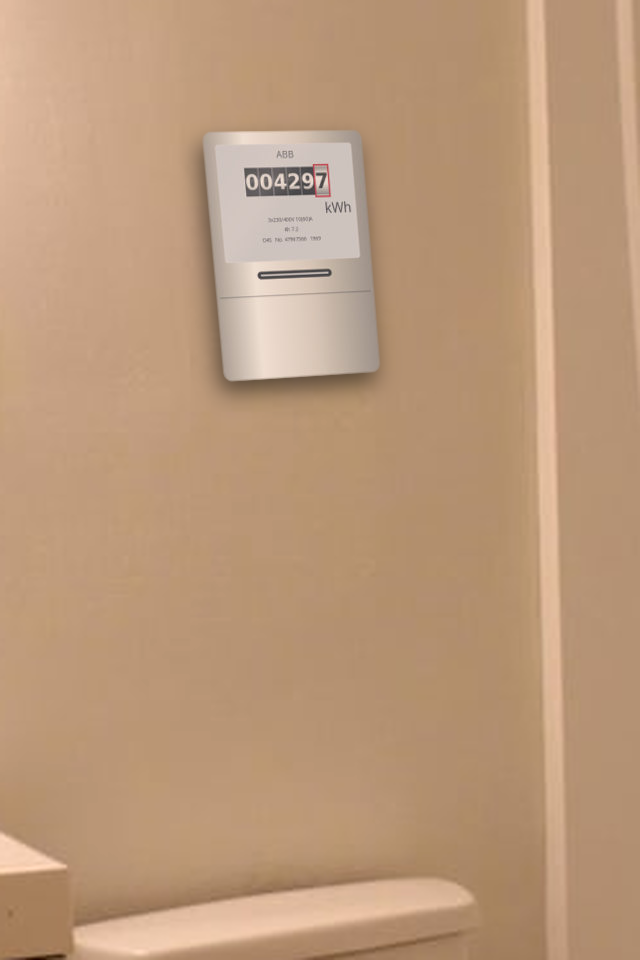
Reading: kWh 429.7
